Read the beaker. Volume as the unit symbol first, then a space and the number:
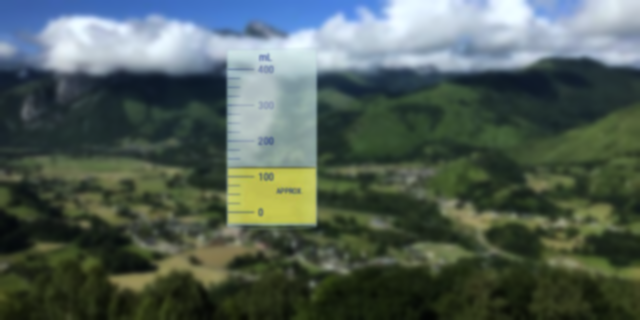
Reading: mL 125
